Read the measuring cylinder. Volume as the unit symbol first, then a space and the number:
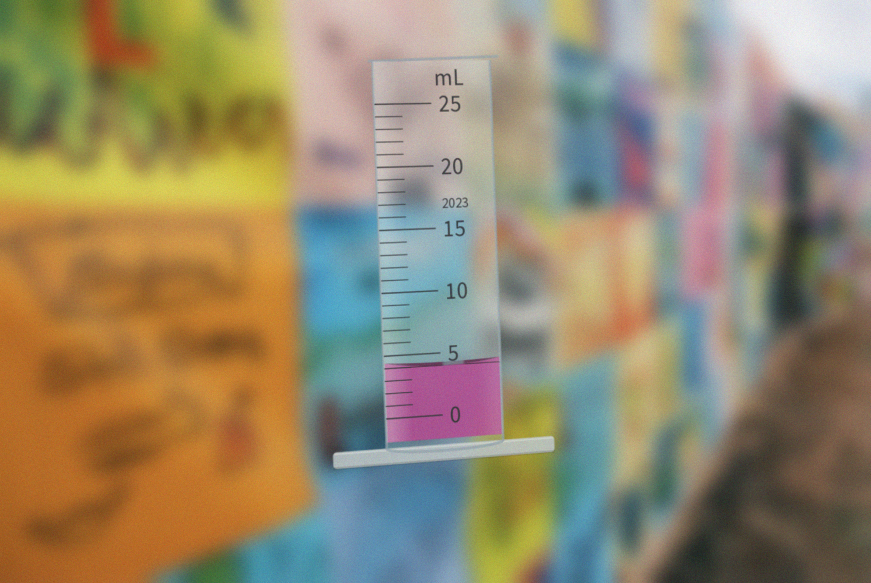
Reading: mL 4
